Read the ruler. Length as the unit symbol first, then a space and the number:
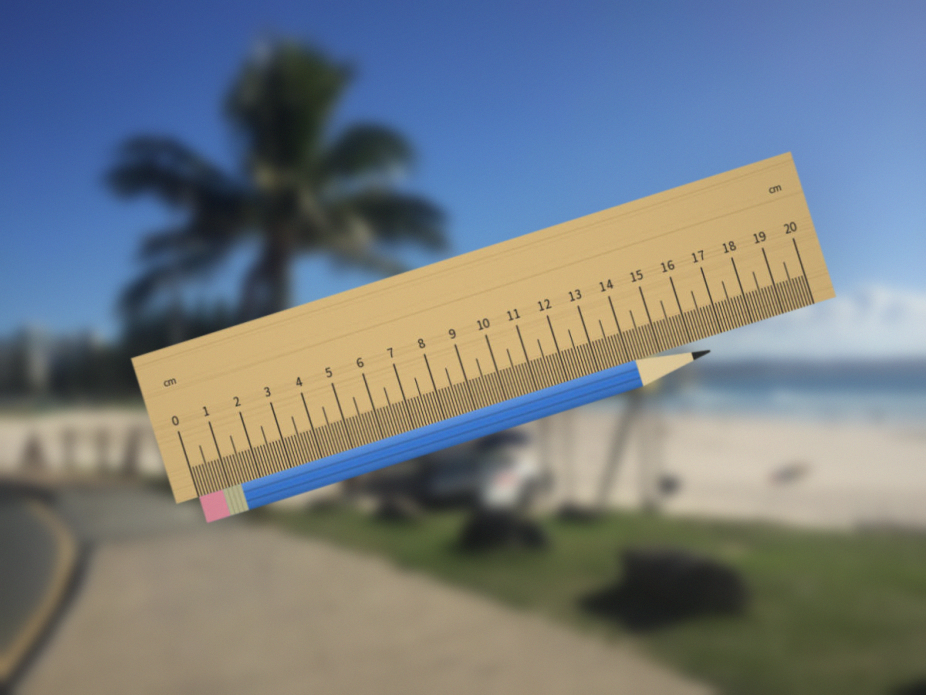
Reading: cm 16.5
